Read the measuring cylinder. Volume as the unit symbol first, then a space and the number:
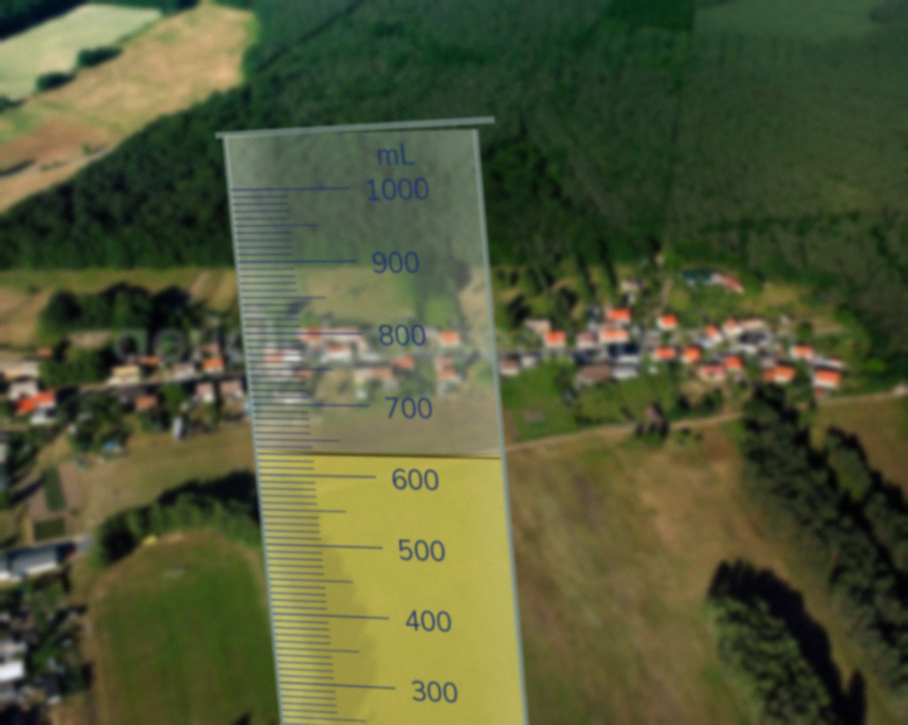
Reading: mL 630
